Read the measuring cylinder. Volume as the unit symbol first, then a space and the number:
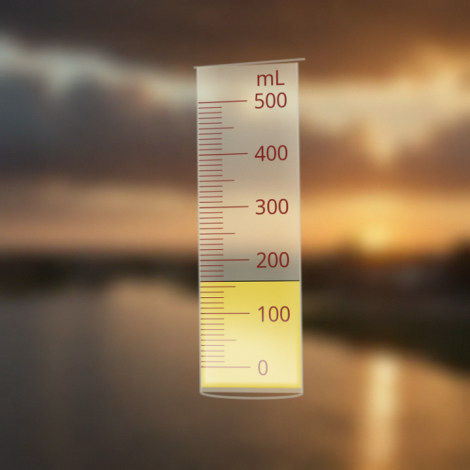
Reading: mL 160
